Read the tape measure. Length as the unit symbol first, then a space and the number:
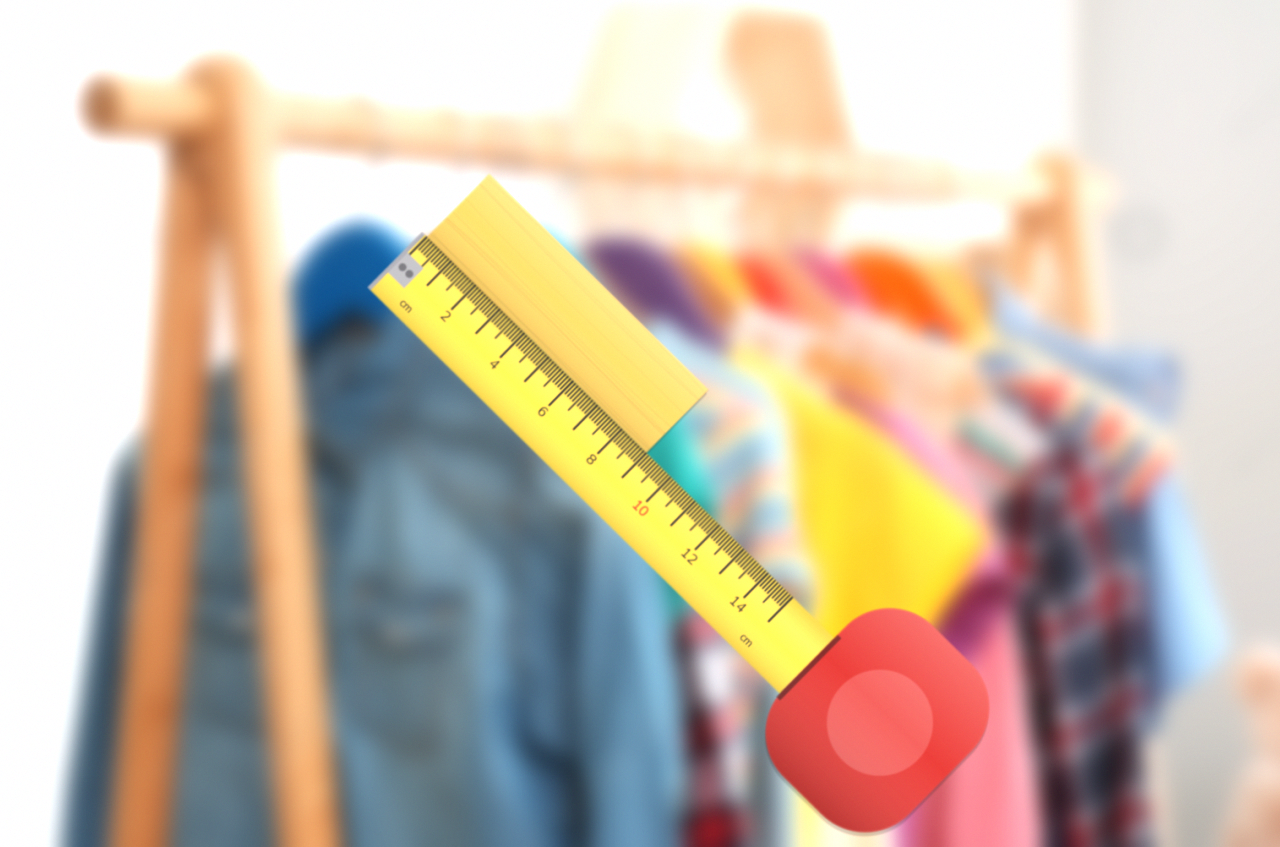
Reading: cm 9
